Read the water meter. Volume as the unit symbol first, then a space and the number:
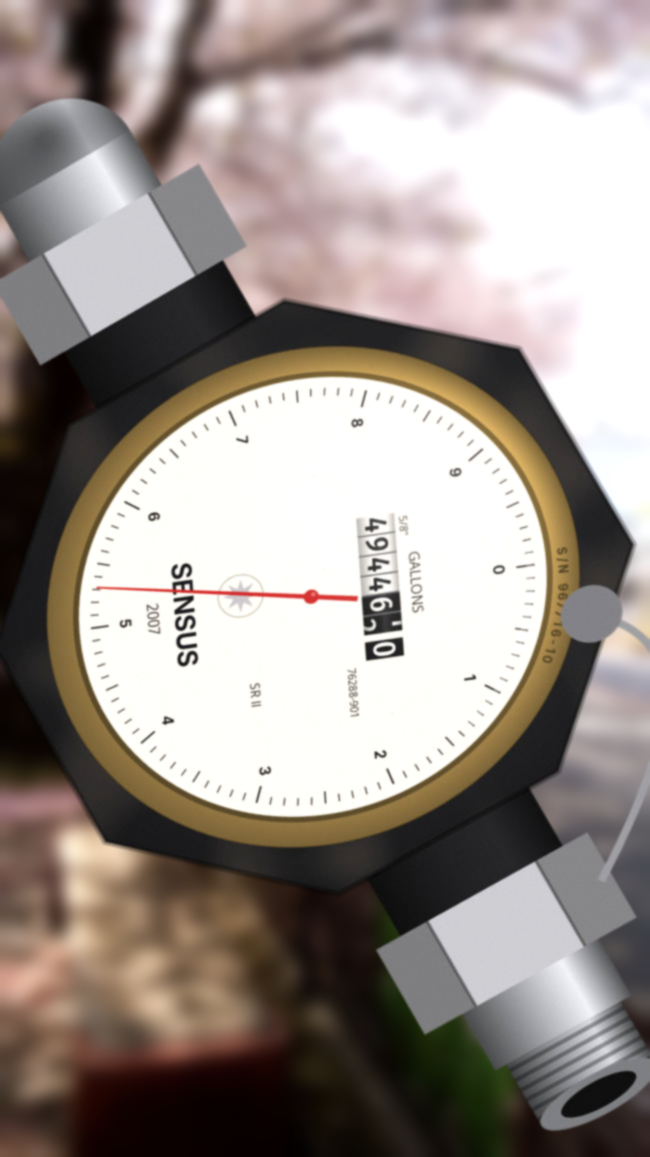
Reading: gal 4944615.3
